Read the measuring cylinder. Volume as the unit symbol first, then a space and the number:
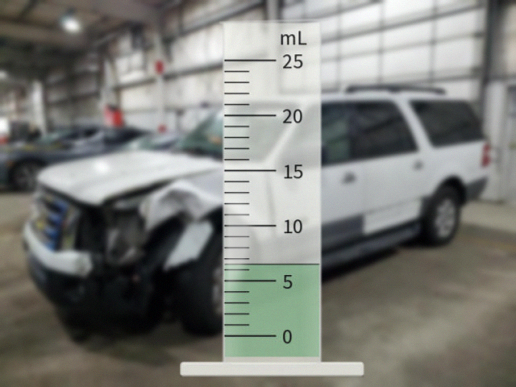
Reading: mL 6.5
